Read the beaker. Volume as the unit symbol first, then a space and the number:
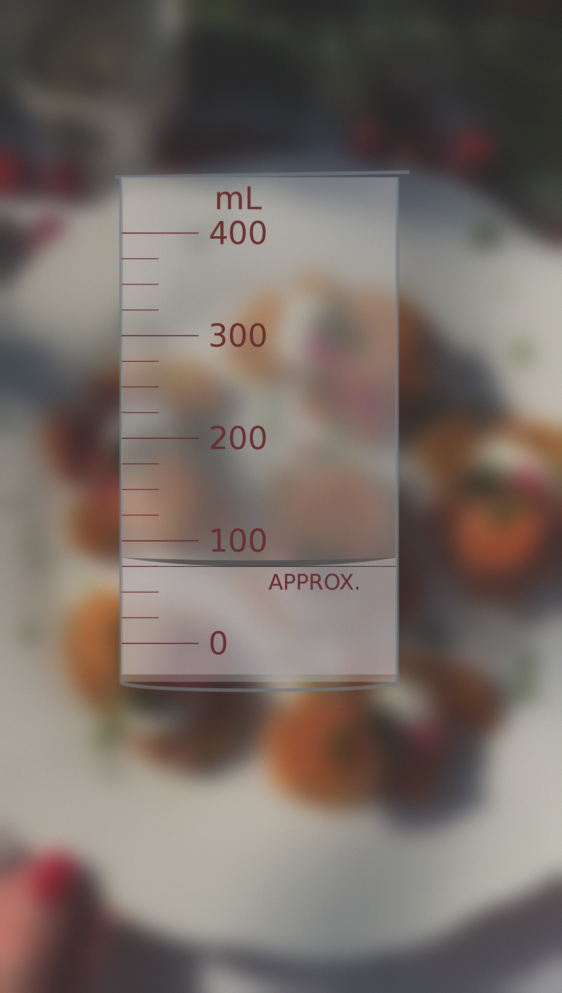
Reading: mL 75
